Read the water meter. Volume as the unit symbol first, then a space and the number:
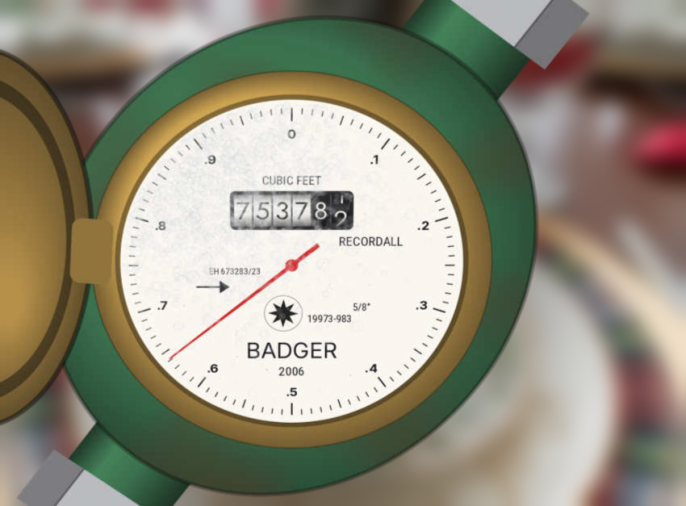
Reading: ft³ 753781.64
